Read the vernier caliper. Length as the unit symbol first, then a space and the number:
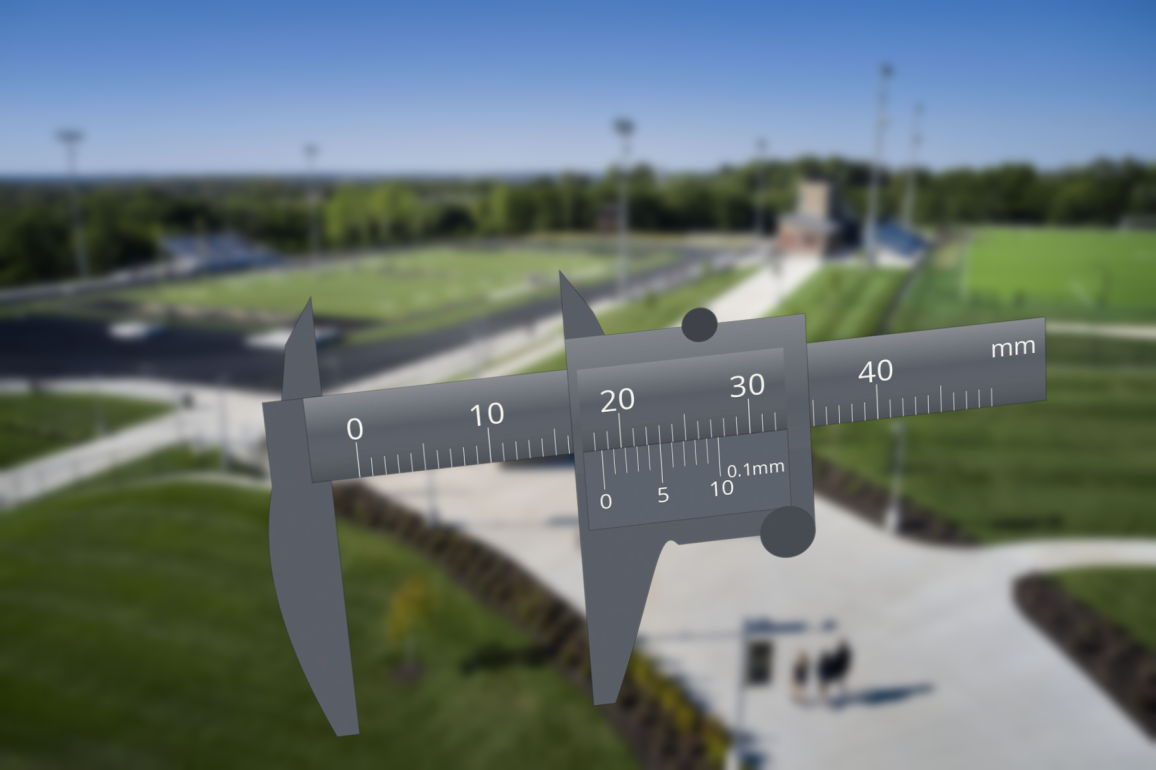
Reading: mm 18.5
